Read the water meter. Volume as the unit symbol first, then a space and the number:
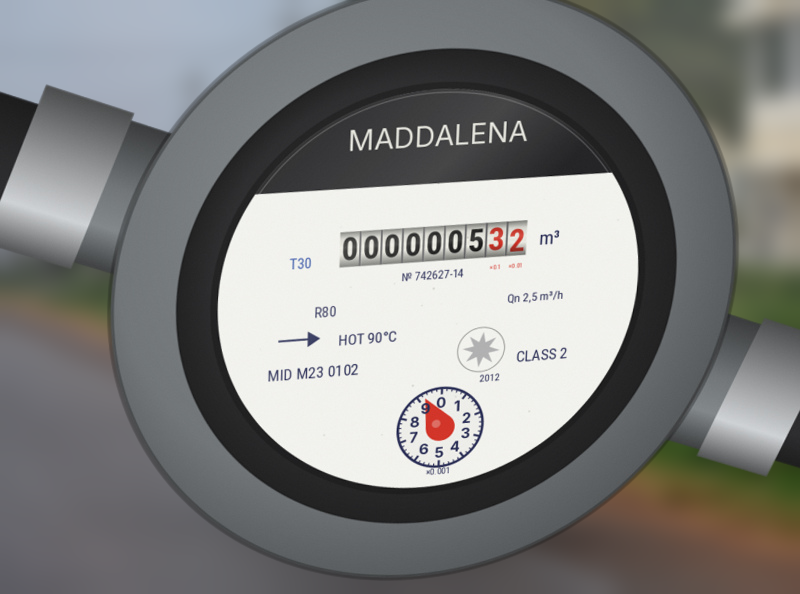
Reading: m³ 5.319
